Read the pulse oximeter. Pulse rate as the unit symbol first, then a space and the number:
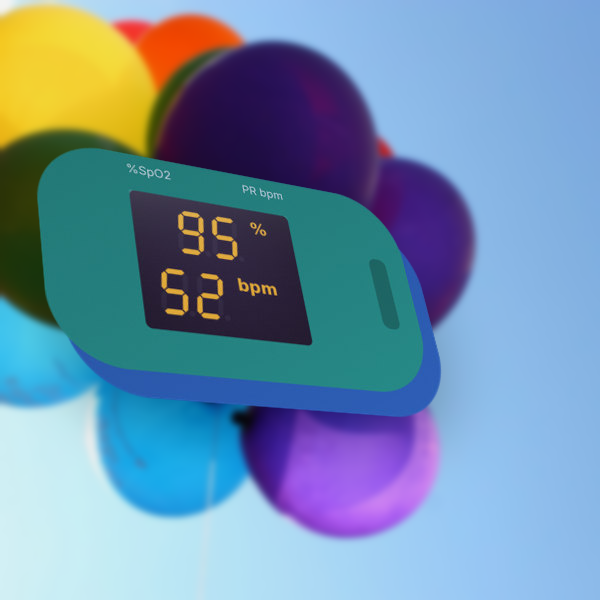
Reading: bpm 52
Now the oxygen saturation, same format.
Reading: % 95
